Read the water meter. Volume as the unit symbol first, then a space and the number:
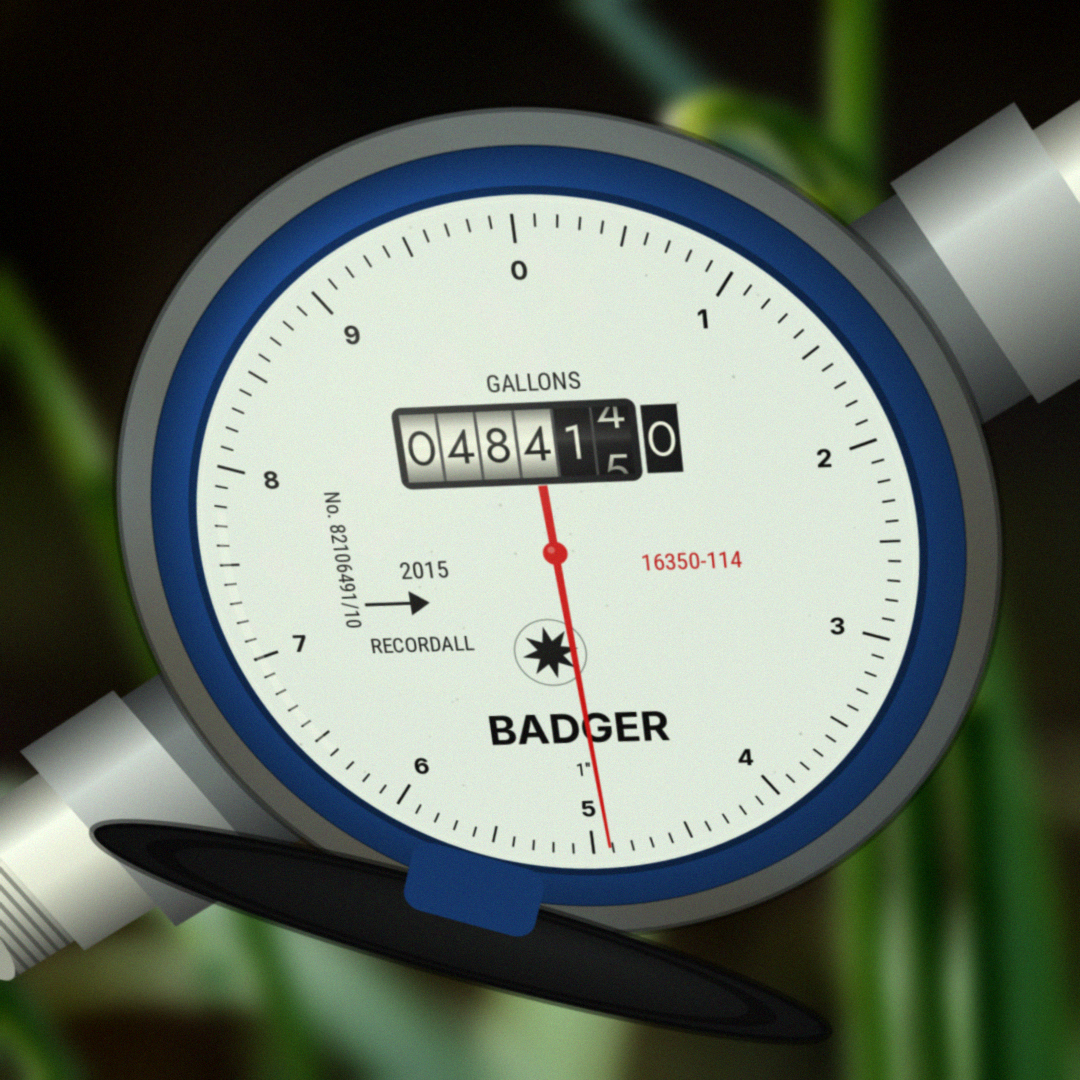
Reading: gal 484144.9
